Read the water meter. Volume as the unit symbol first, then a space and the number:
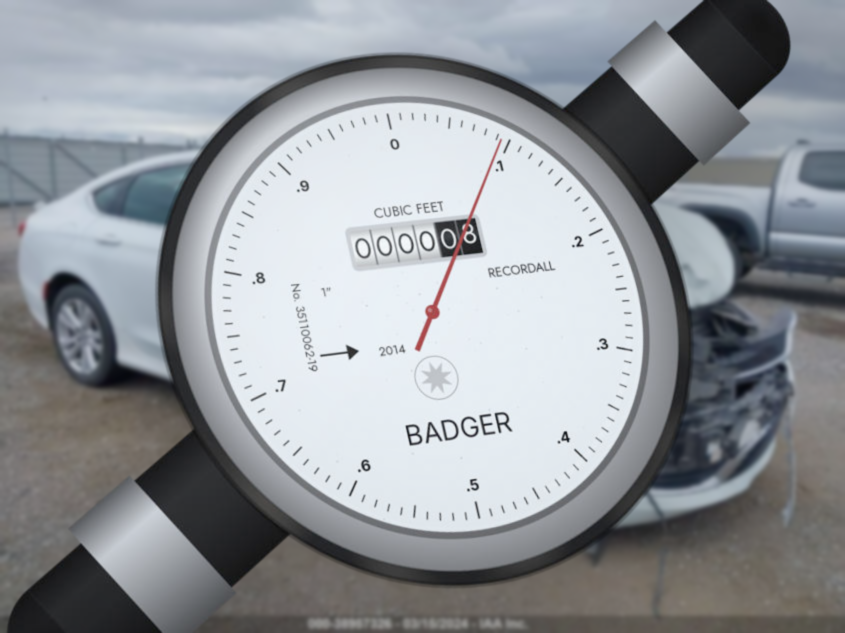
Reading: ft³ 8.09
